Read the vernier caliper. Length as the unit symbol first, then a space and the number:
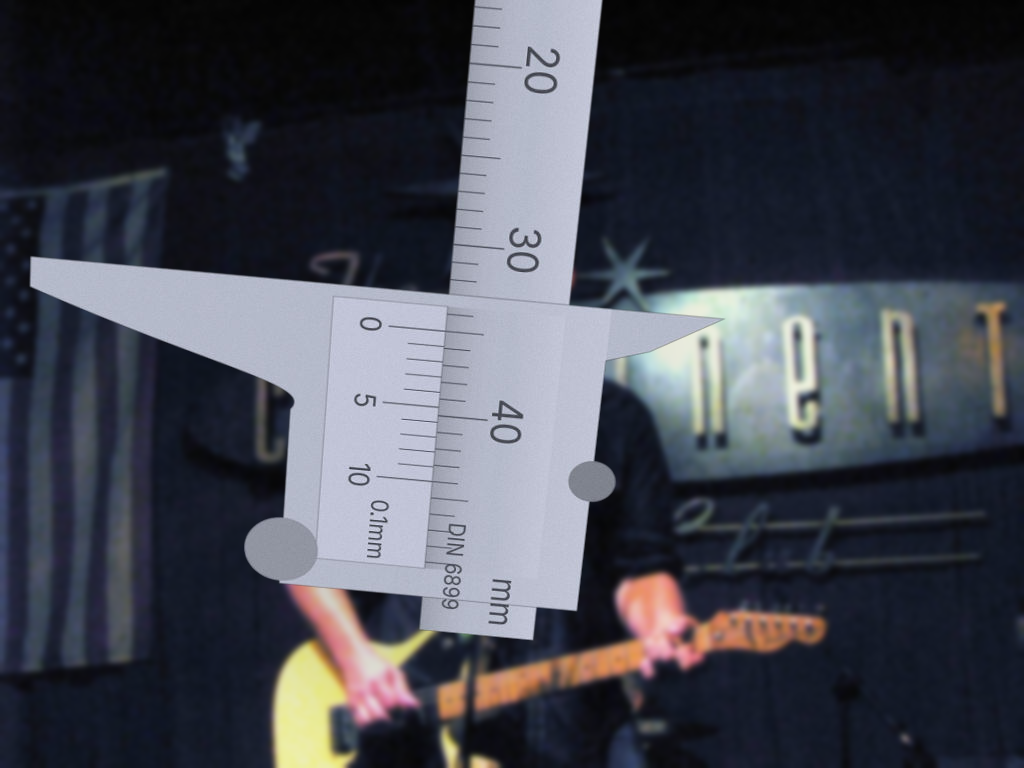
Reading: mm 35.0
